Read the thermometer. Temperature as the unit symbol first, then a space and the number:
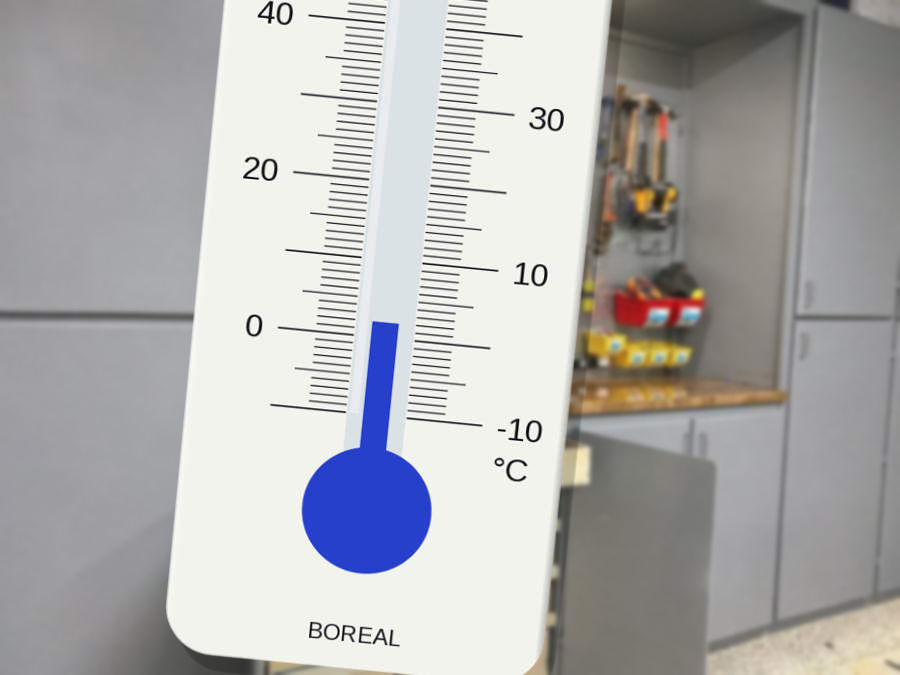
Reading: °C 2
